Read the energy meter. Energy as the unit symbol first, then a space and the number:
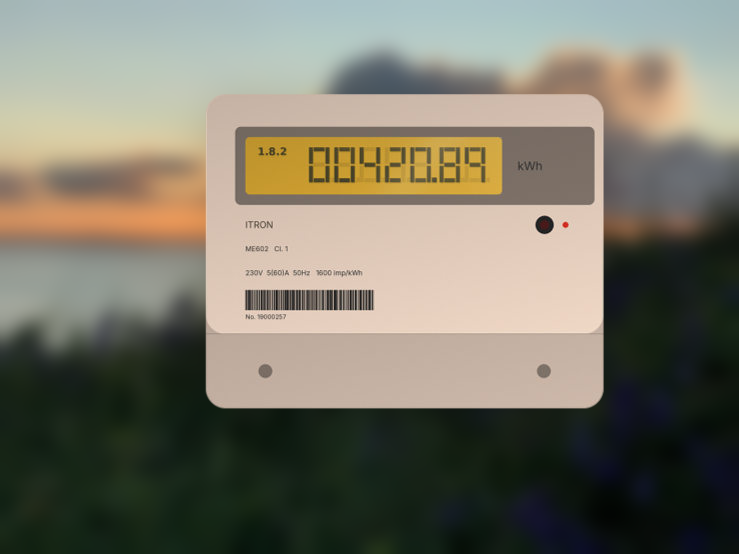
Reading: kWh 420.89
